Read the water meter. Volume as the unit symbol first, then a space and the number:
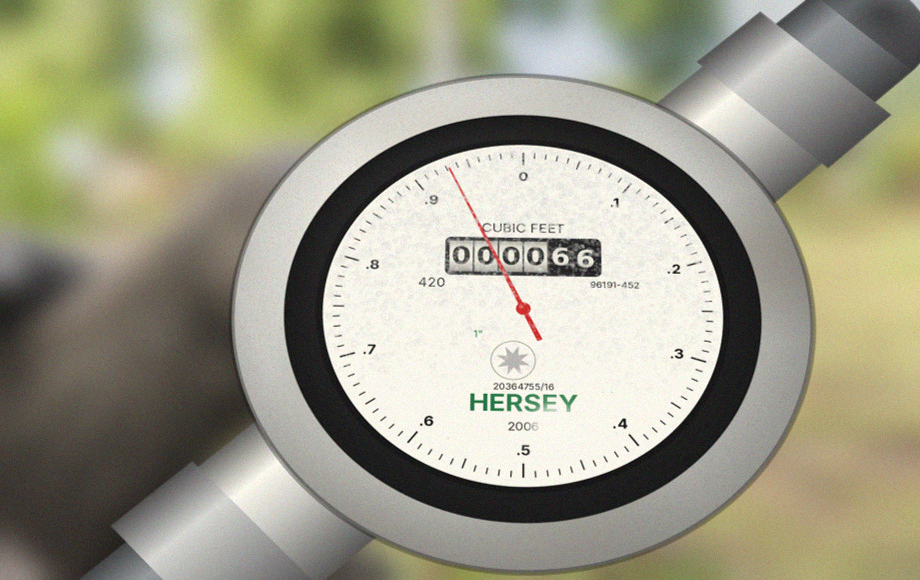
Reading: ft³ 65.93
